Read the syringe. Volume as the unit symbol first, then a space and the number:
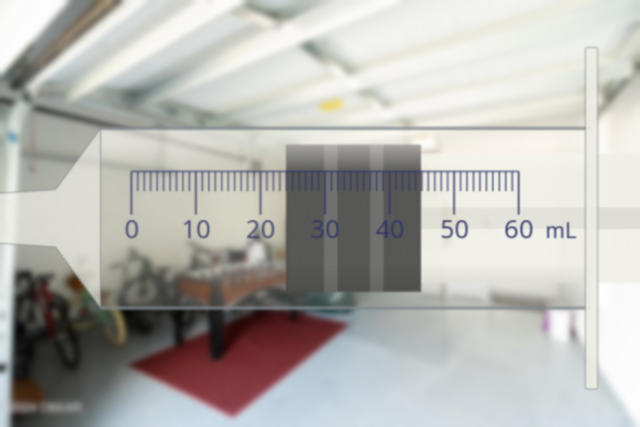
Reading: mL 24
